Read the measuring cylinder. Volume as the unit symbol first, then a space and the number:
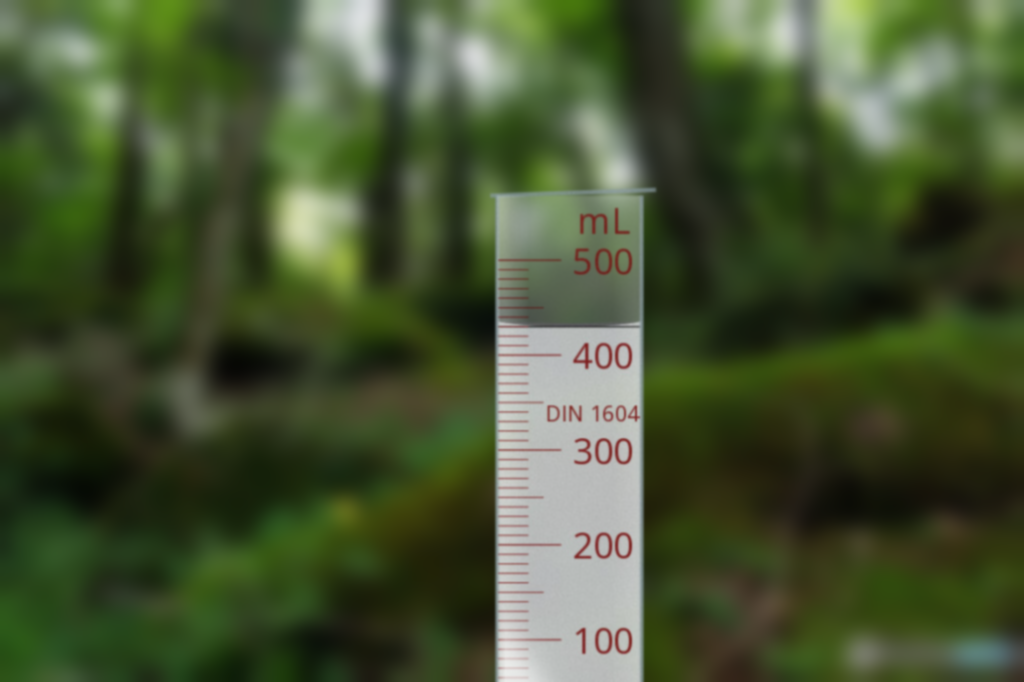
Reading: mL 430
